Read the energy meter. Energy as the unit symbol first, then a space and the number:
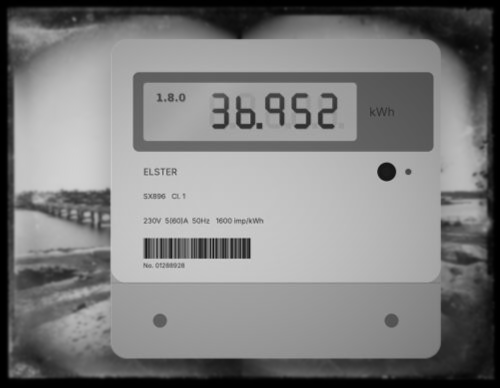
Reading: kWh 36.952
